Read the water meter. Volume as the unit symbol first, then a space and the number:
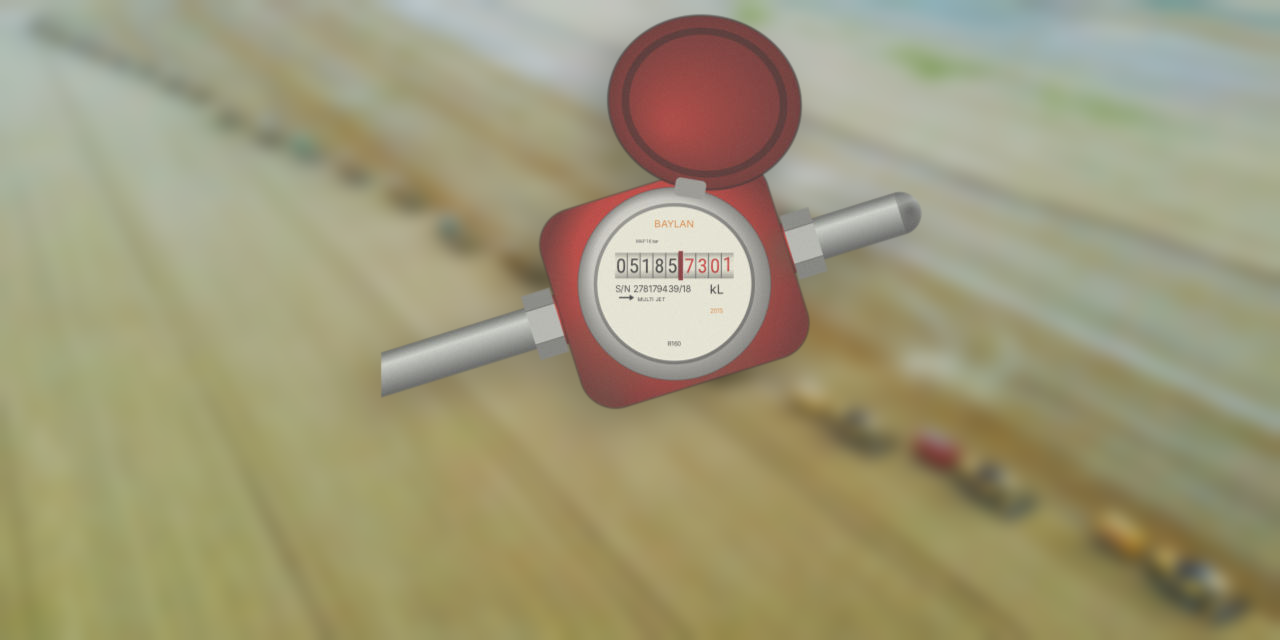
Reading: kL 5185.7301
